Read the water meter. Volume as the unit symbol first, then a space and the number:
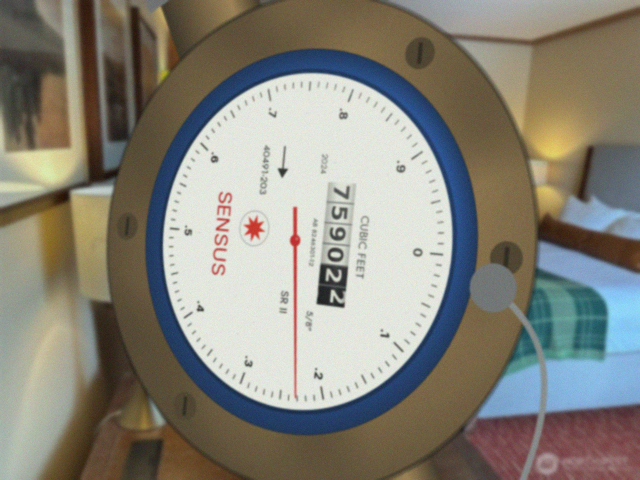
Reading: ft³ 759022.23
